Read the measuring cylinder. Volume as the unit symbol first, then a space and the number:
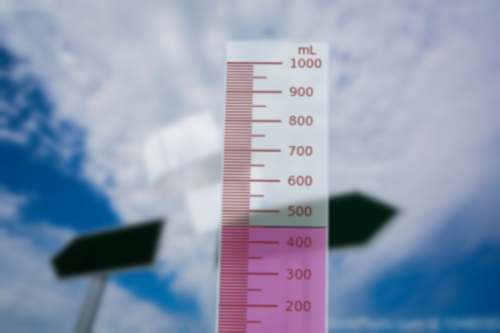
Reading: mL 450
